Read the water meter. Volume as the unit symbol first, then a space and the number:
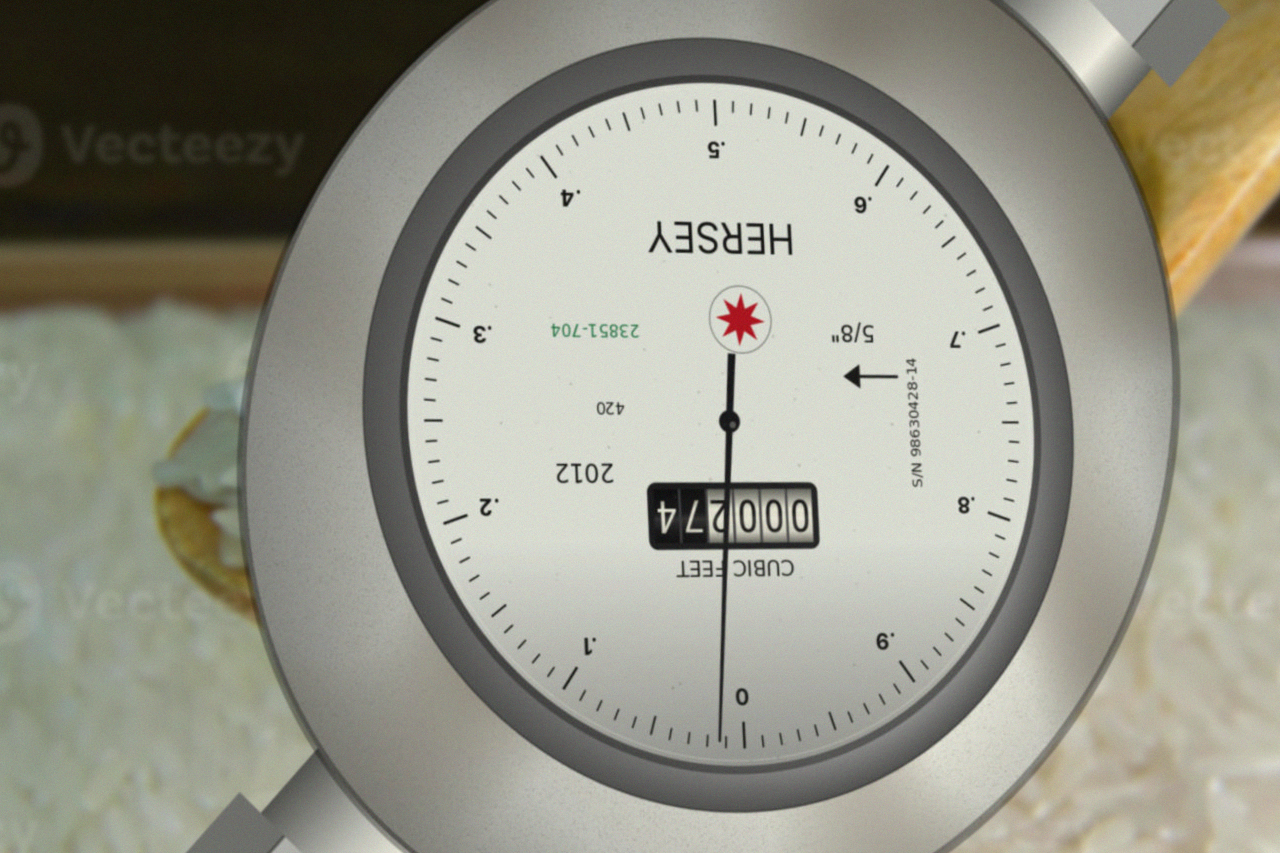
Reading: ft³ 274.01
